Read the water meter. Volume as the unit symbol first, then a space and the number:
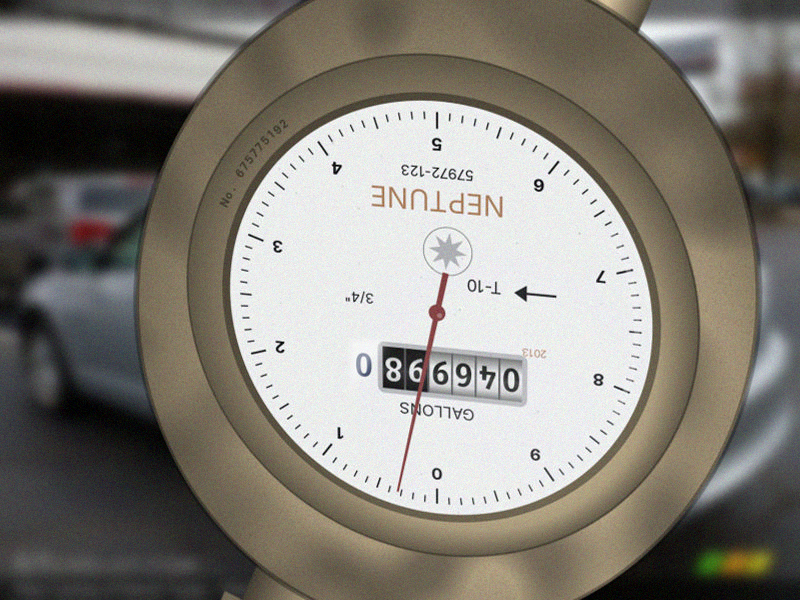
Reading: gal 469980.3
